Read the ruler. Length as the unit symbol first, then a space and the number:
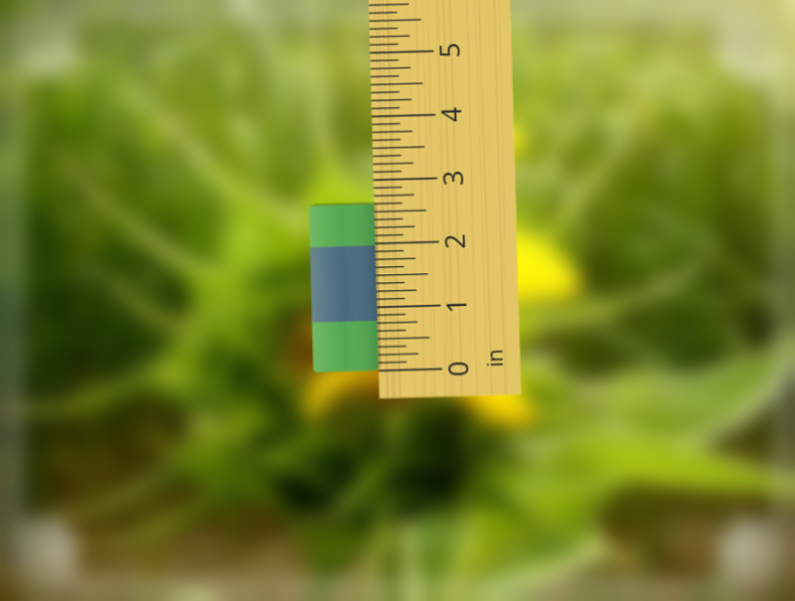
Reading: in 2.625
